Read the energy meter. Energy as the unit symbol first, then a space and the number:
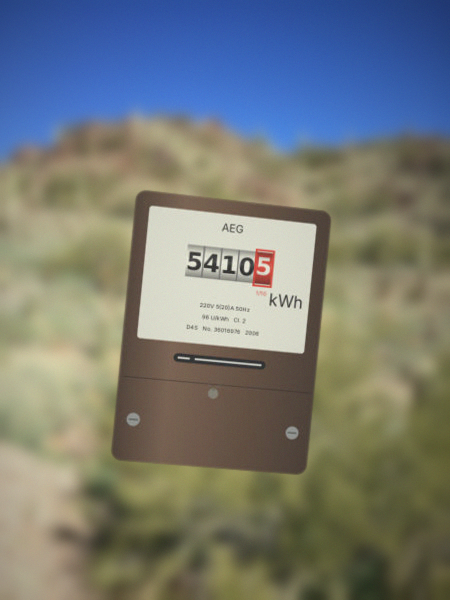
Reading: kWh 5410.5
